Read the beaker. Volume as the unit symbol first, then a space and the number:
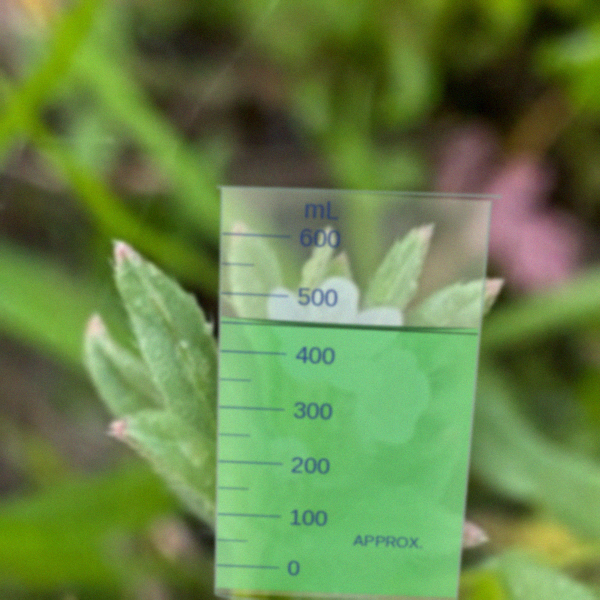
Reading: mL 450
